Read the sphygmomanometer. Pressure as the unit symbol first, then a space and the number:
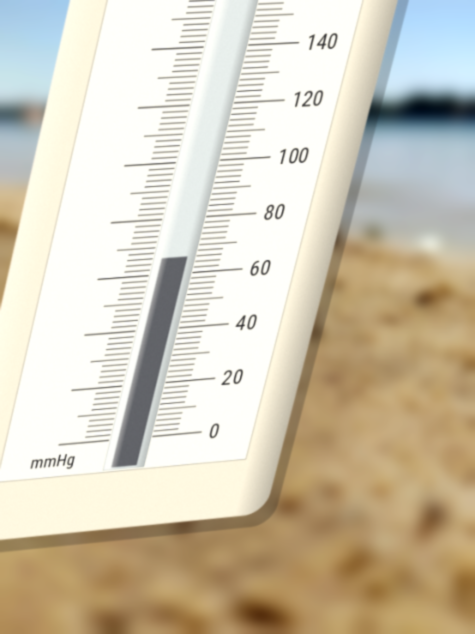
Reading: mmHg 66
